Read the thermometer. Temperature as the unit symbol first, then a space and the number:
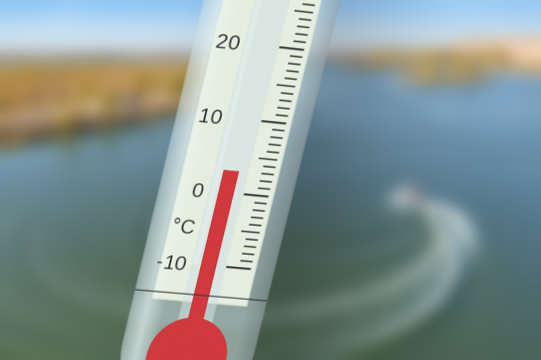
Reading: °C 3
